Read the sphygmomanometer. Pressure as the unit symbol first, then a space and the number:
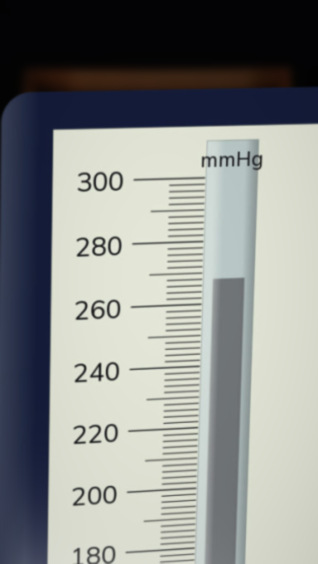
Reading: mmHg 268
